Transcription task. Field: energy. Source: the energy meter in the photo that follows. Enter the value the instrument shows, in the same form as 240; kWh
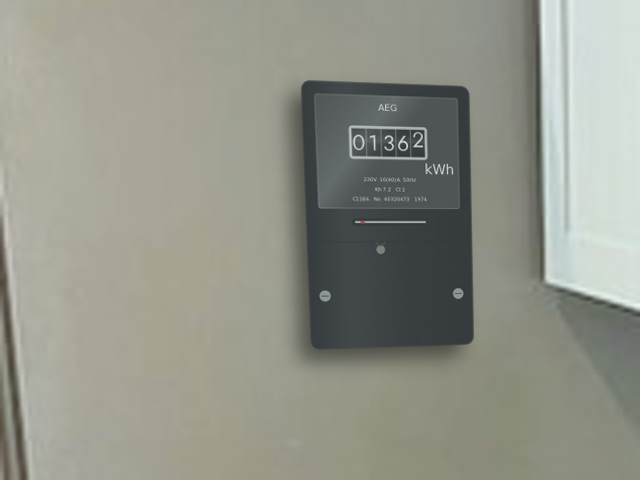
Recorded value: 1362; kWh
